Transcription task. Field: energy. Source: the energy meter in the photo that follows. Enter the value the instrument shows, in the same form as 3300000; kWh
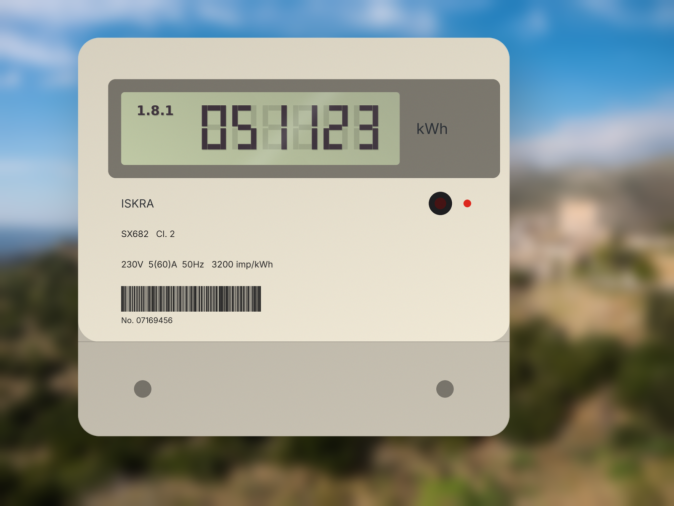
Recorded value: 51123; kWh
